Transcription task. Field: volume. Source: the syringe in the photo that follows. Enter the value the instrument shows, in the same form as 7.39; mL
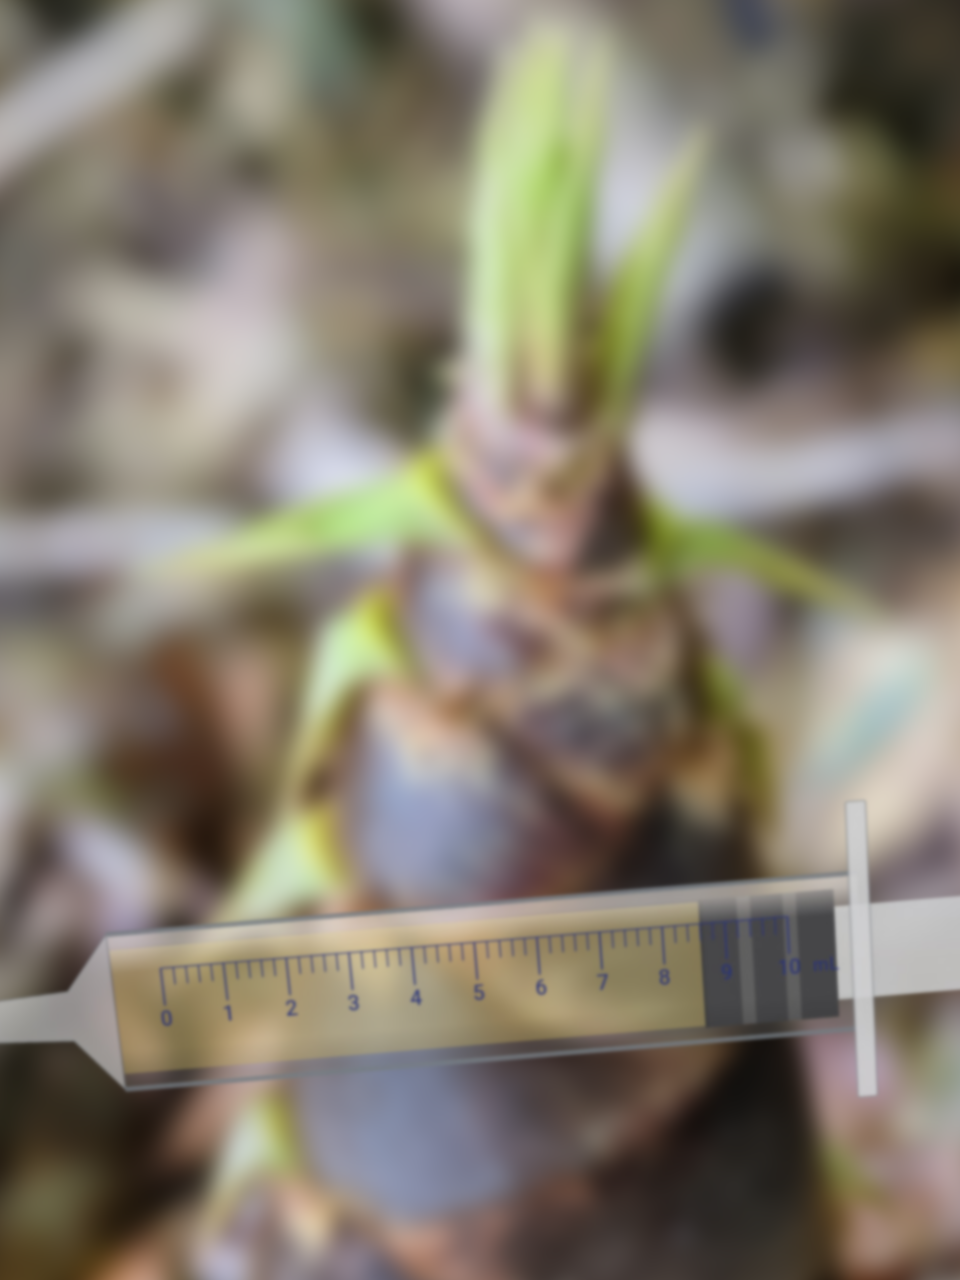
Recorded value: 8.6; mL
